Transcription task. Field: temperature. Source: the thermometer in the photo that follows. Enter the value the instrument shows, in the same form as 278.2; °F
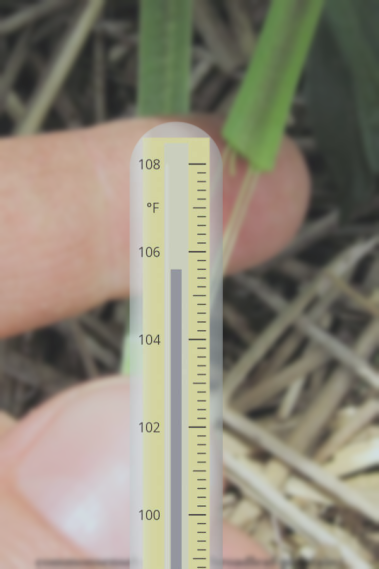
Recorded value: 105.6; °F
